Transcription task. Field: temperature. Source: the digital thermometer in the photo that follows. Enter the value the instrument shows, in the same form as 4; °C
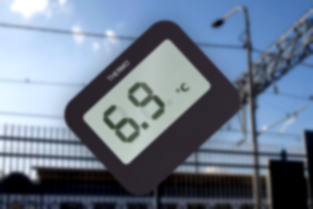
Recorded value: 6.9; °C
